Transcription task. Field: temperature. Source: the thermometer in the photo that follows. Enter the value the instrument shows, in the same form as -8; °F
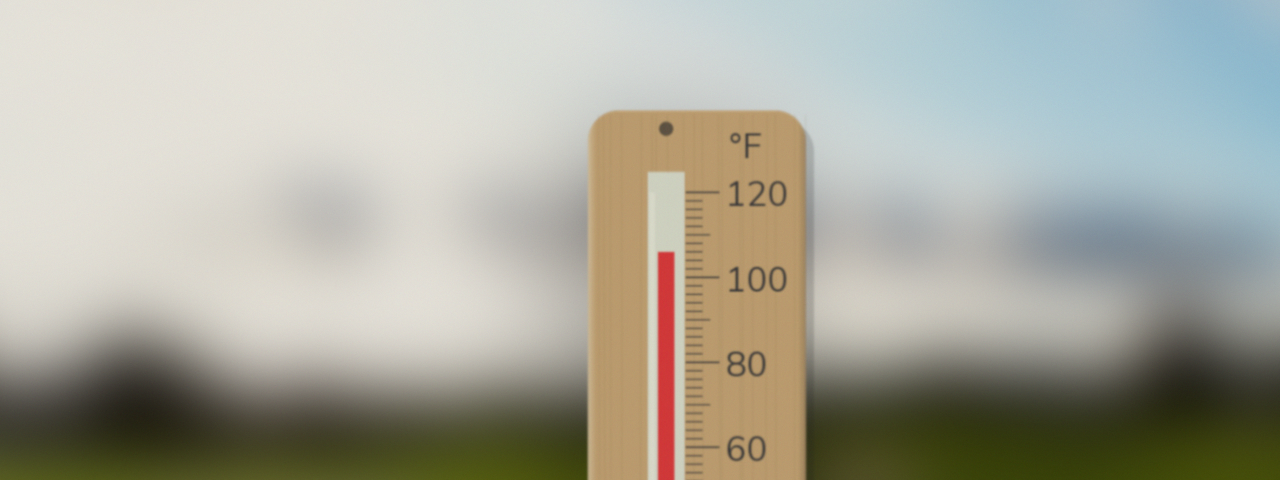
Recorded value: 106; °F
